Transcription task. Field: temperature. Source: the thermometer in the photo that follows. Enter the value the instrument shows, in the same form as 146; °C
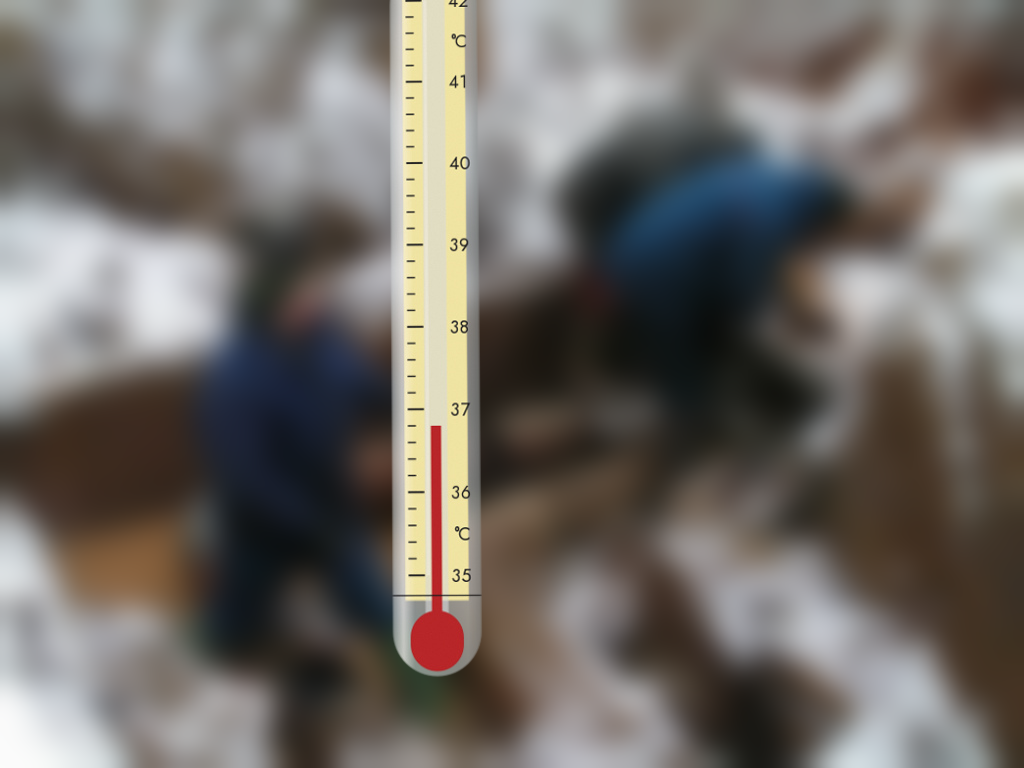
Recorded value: 36.8; °C
